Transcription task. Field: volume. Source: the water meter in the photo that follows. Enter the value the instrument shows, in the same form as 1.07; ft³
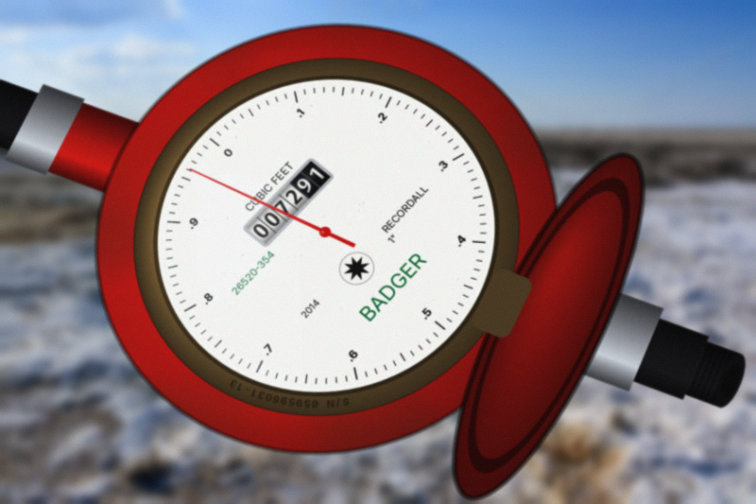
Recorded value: 7290.96; ft³
